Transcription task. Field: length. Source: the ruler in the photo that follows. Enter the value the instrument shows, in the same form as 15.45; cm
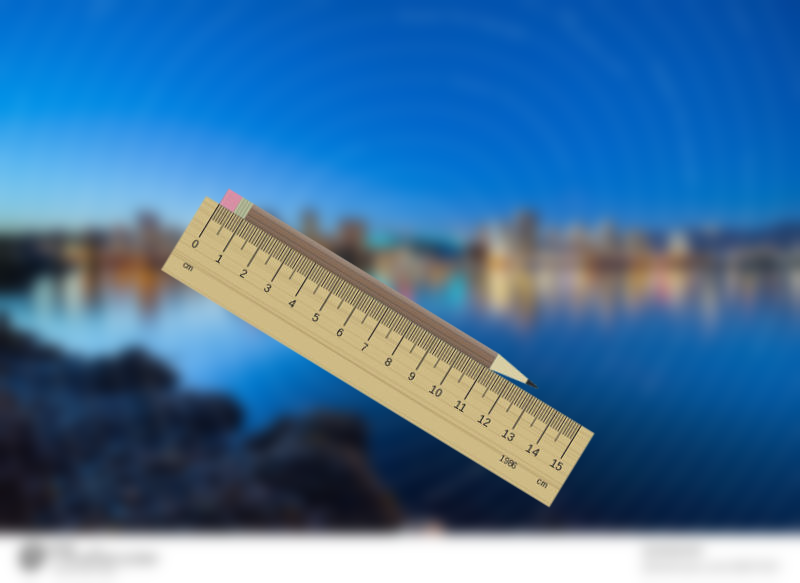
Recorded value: 13; cm
